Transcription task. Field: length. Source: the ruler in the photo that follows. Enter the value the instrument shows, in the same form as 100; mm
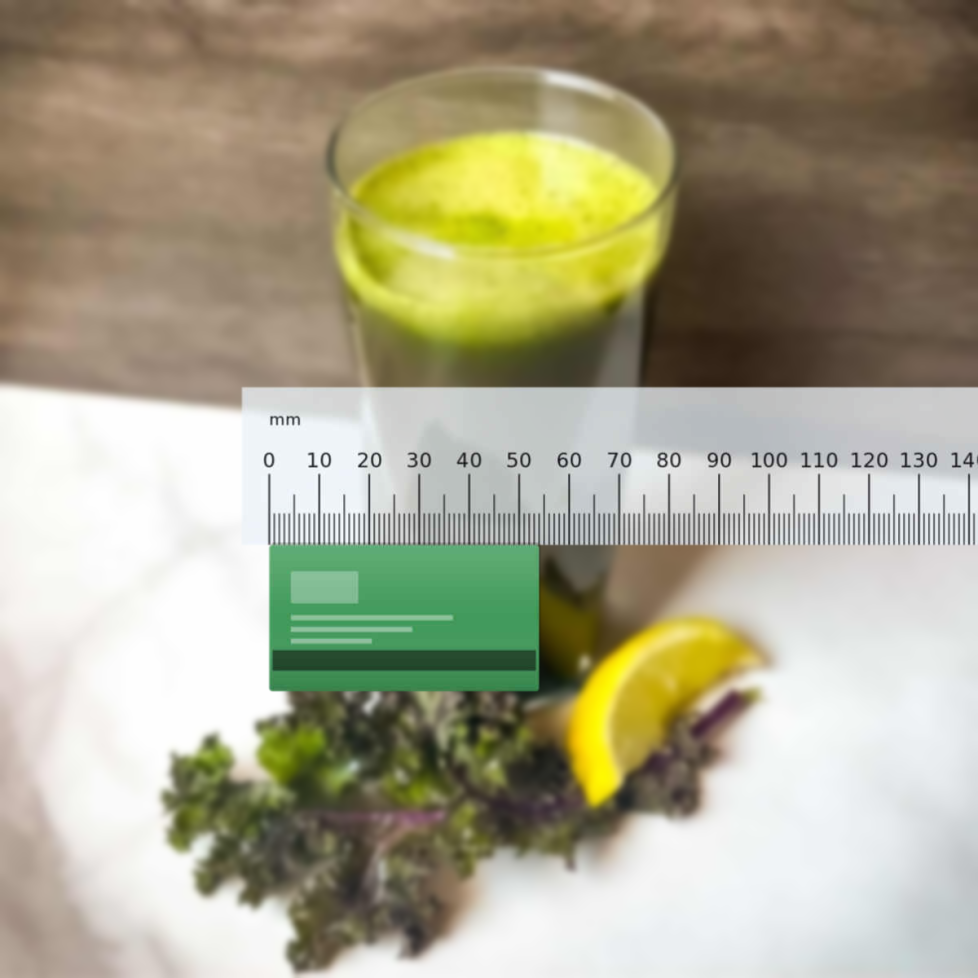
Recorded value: 54; mm
